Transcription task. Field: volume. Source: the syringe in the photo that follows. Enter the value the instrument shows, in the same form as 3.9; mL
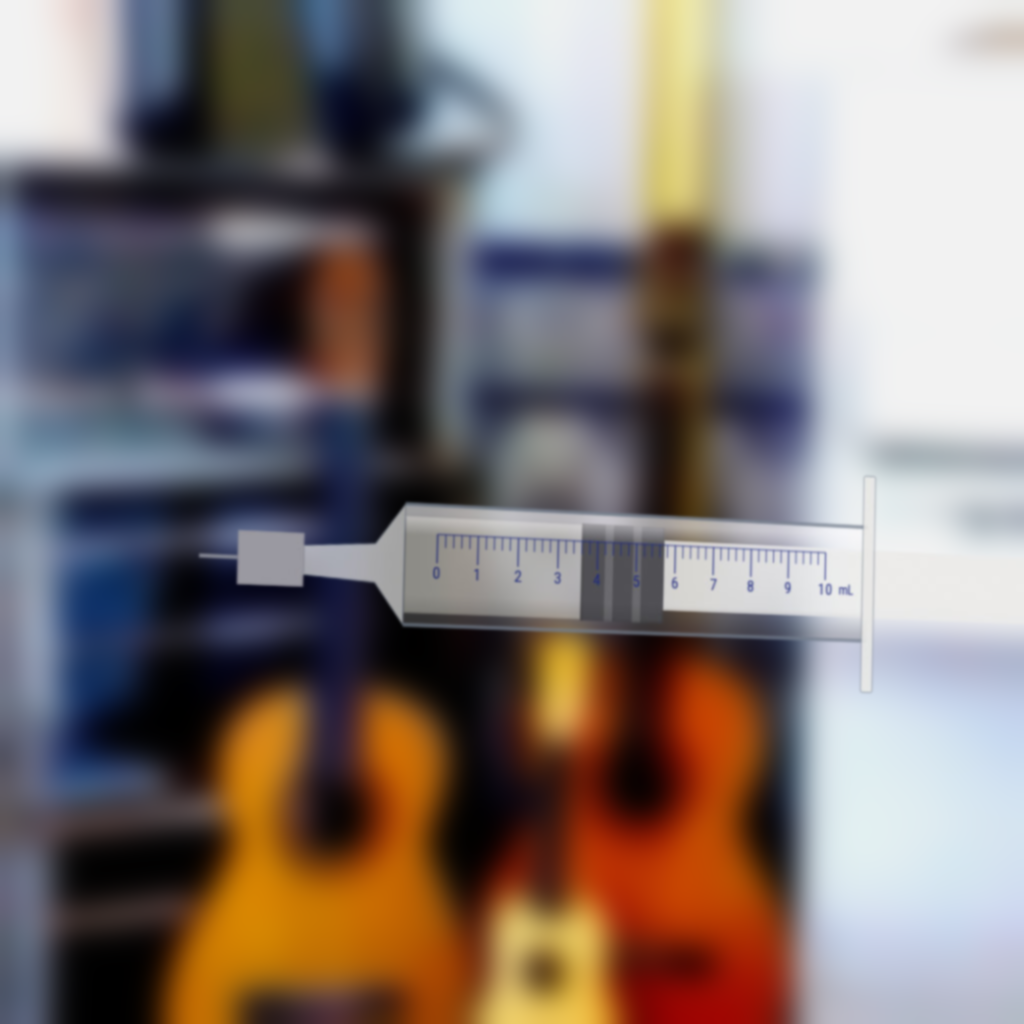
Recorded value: 3.6; mL
